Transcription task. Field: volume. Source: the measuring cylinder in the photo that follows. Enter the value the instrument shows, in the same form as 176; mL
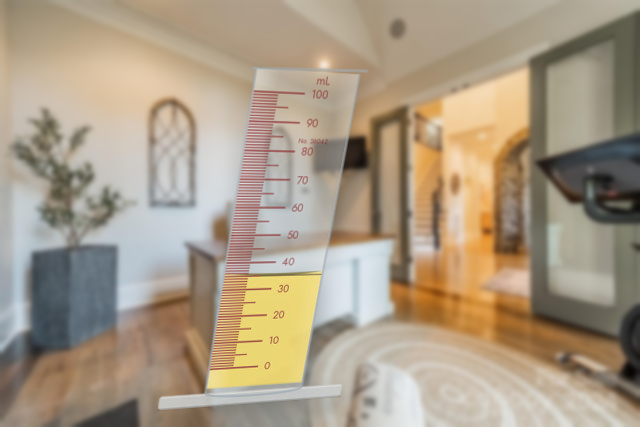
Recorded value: 35; mL
